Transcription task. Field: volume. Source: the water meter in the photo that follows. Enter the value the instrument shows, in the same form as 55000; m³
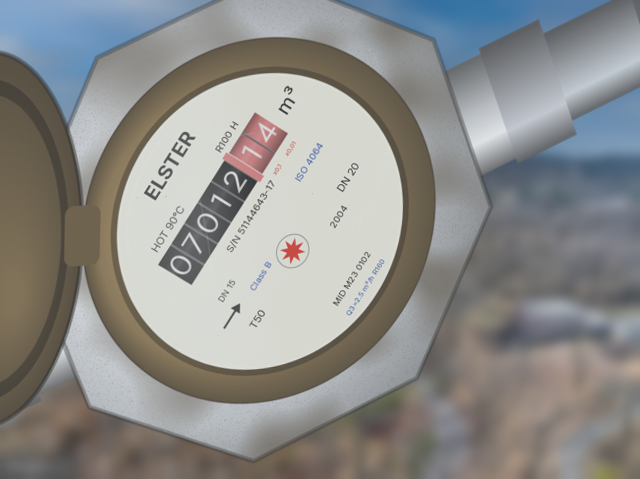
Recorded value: 7012.14; m³
